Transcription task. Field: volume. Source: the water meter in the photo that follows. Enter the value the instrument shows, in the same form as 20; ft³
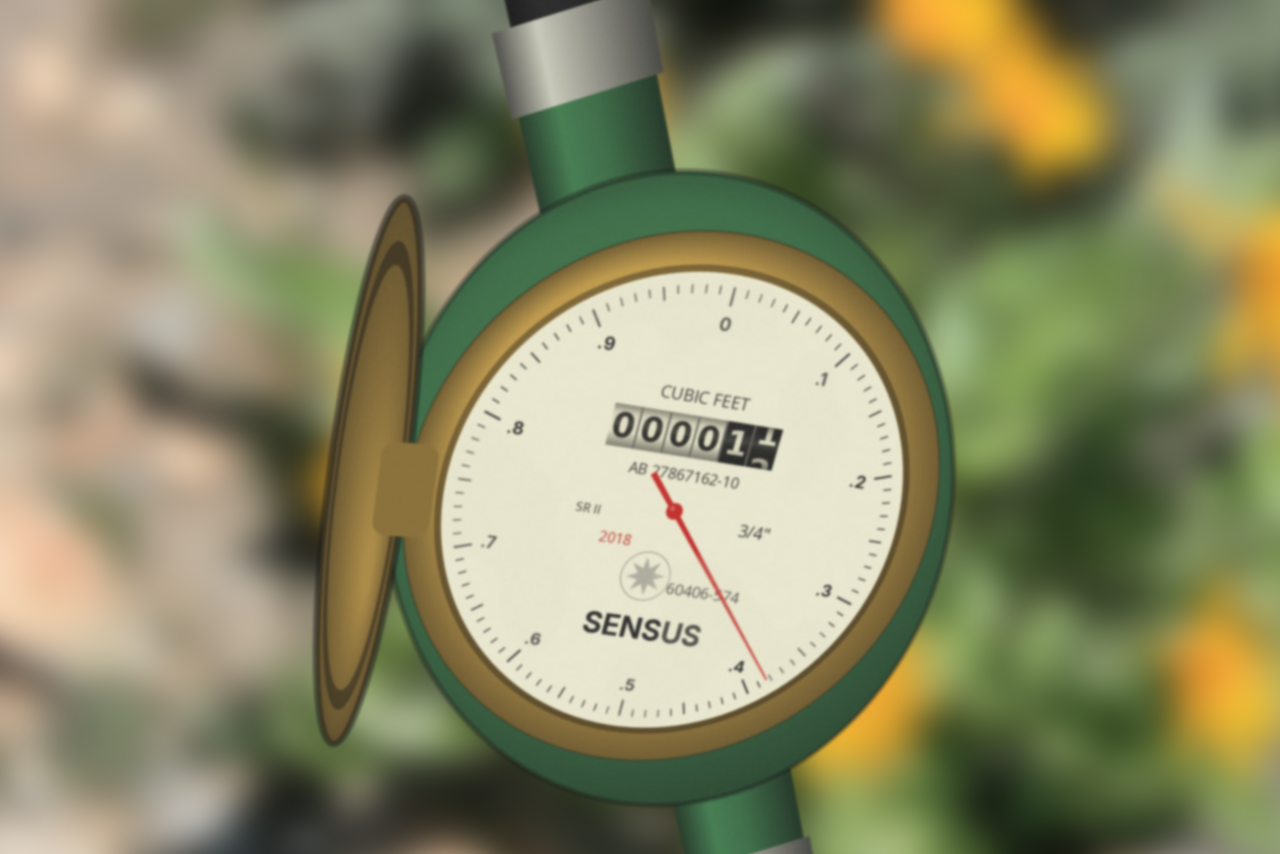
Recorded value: 11.38; ft³
